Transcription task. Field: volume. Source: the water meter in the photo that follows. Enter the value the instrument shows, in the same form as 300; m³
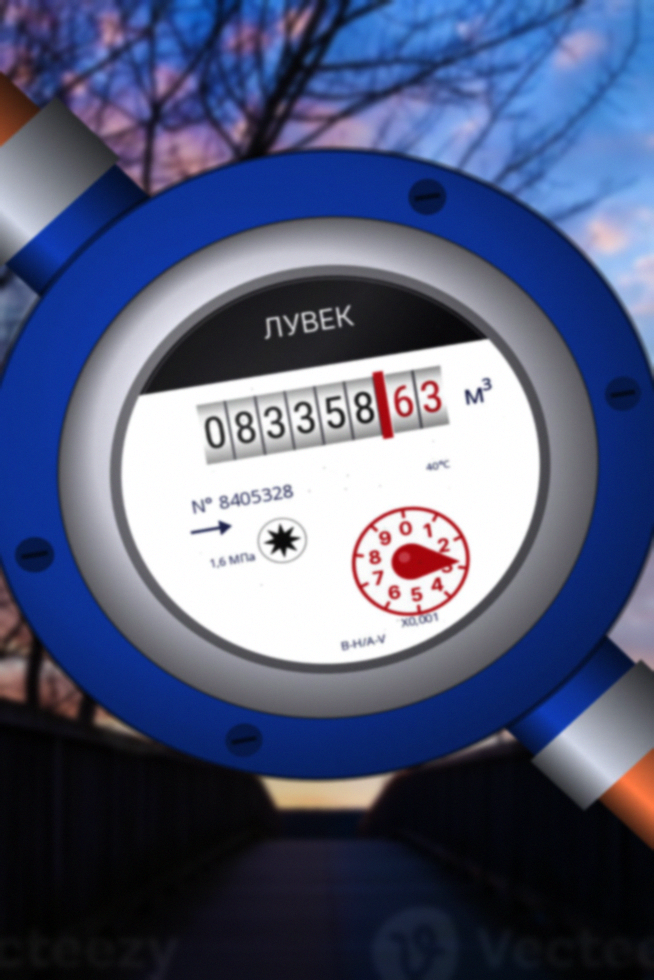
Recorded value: 83358.632; m³
